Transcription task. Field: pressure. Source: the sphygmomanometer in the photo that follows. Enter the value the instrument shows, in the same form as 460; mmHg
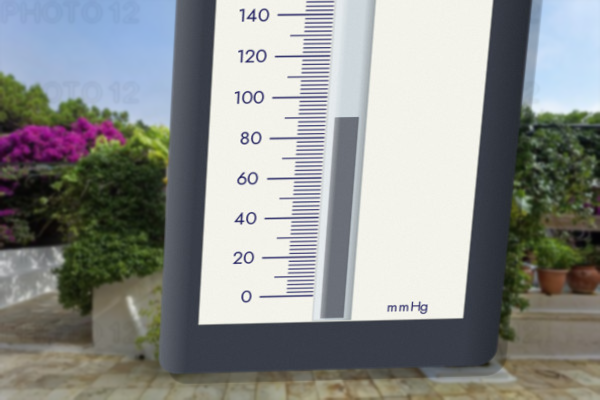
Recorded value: 90; mmHg
